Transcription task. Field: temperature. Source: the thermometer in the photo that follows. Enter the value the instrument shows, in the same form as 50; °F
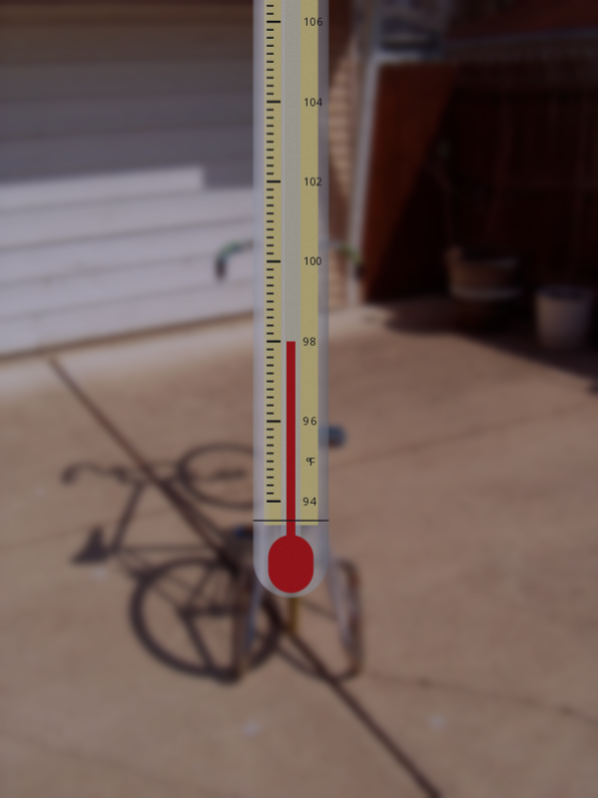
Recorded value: 98; °F
